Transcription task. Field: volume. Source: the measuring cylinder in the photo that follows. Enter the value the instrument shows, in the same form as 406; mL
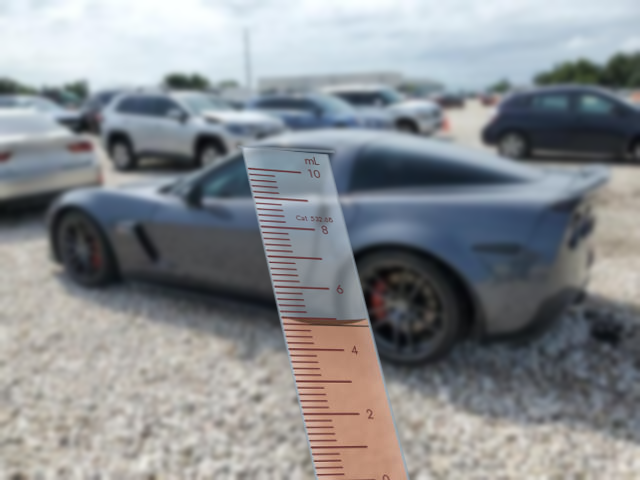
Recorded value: 4.8; mL
